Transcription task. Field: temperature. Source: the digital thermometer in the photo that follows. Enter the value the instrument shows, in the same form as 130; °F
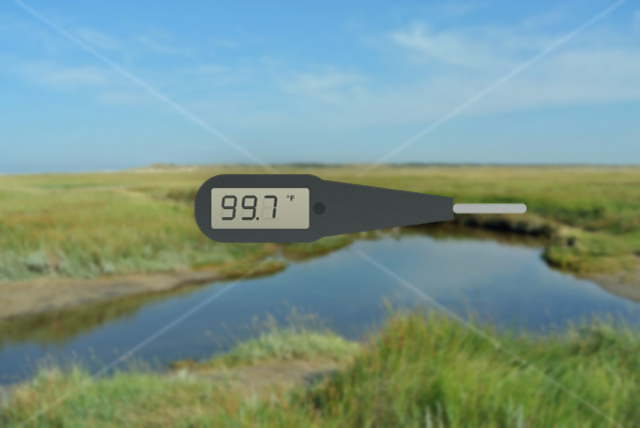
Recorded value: 99.7; °F
